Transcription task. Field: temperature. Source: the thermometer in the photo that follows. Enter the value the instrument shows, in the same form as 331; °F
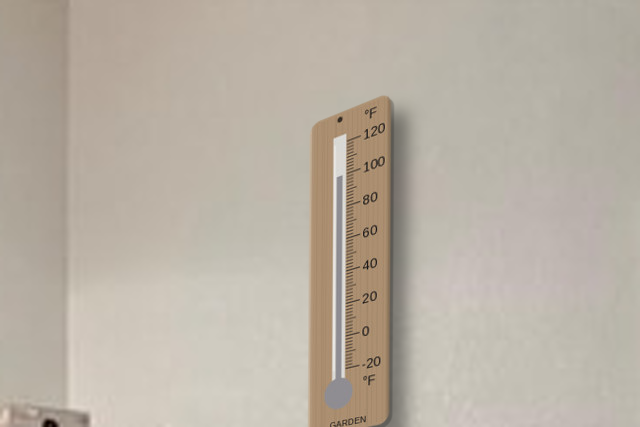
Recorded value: 100; °F
